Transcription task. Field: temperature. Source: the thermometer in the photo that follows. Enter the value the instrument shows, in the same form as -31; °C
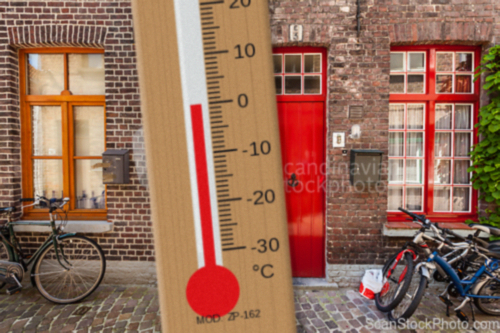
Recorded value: 0; °C
